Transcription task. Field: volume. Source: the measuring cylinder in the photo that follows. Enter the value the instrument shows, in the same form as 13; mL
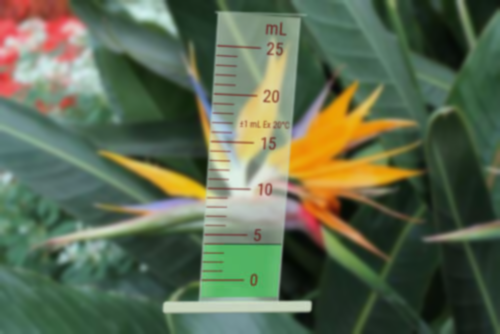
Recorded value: 4; mL
